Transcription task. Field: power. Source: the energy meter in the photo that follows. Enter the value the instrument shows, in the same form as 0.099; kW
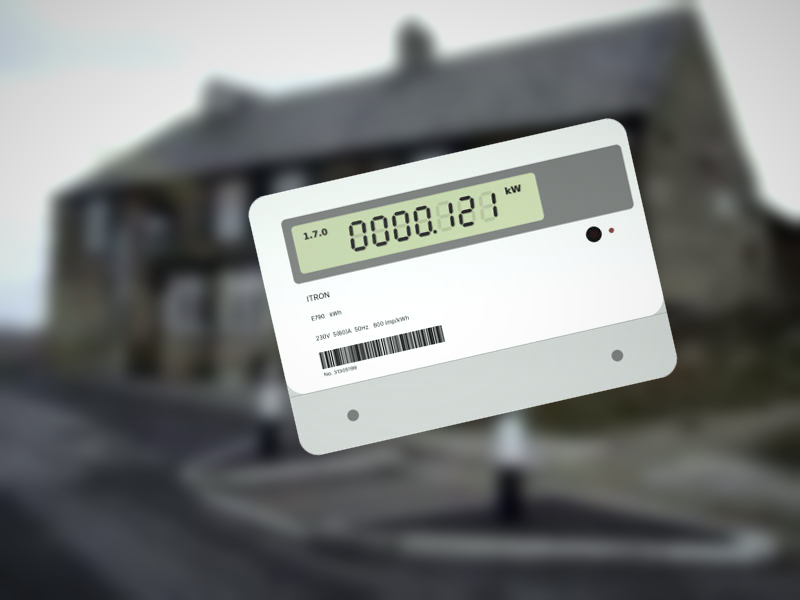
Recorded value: 0.121; kW
